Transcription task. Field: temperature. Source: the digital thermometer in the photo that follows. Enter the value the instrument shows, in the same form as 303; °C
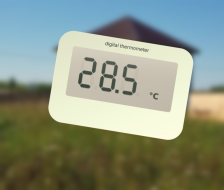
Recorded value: 28.5; °C
